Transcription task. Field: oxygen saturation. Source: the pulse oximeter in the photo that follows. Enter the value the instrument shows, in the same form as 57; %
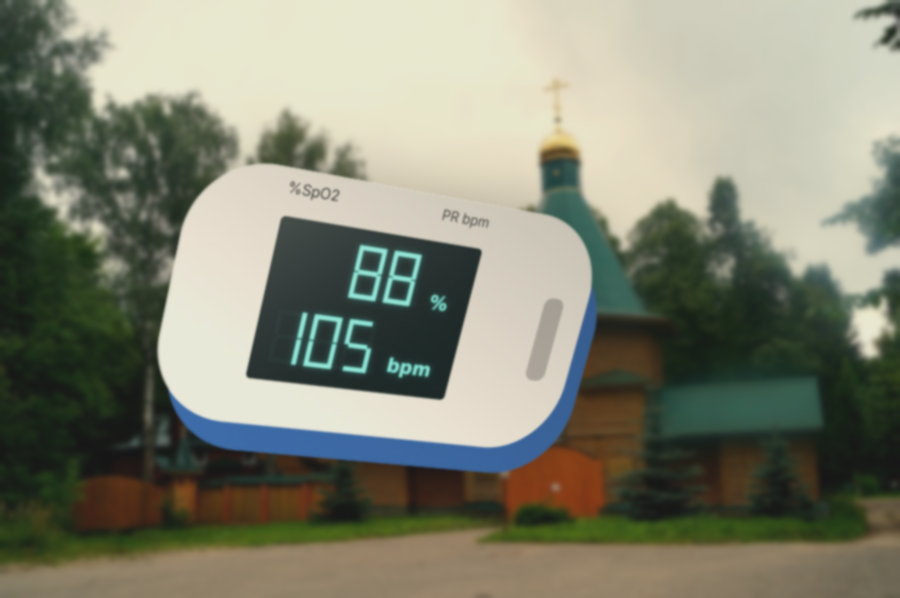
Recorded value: 88; %
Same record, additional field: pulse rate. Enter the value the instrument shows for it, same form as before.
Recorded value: 105; bpm
